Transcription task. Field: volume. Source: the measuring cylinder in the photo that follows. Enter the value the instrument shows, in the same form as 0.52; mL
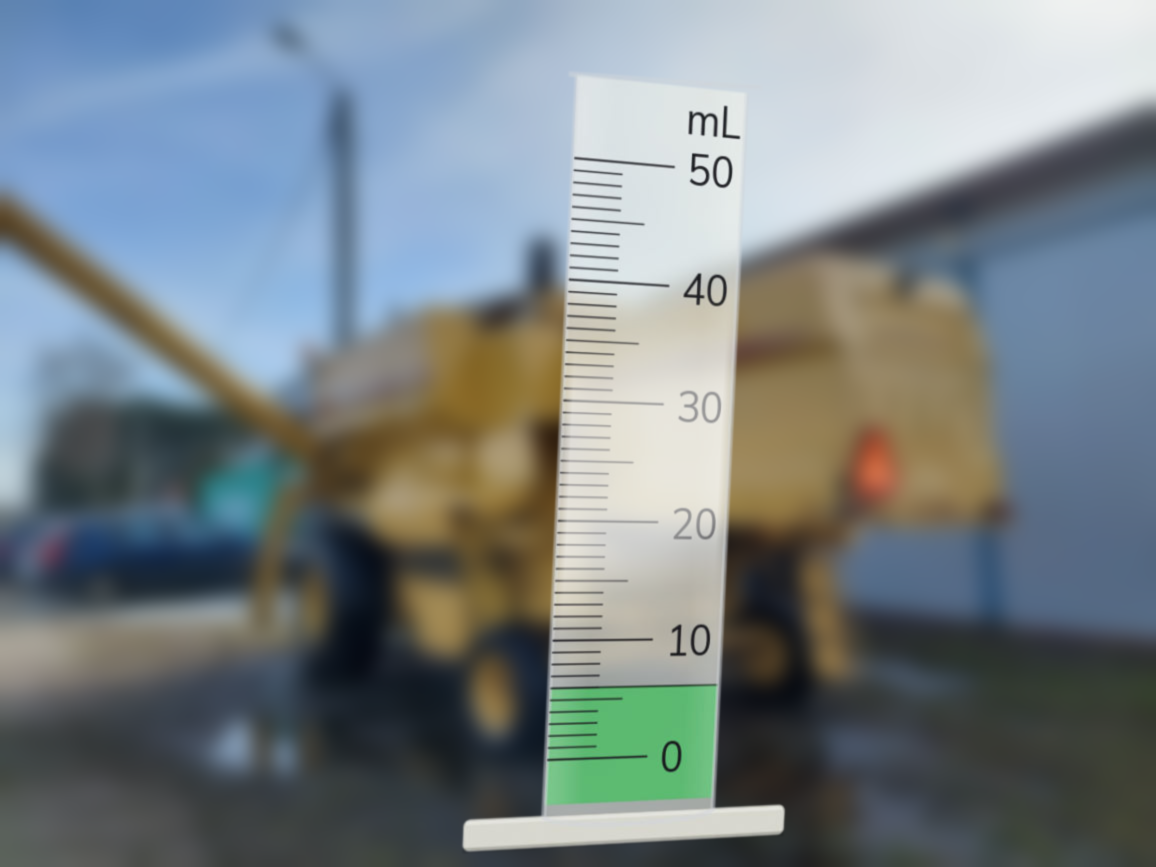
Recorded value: 6; mL
